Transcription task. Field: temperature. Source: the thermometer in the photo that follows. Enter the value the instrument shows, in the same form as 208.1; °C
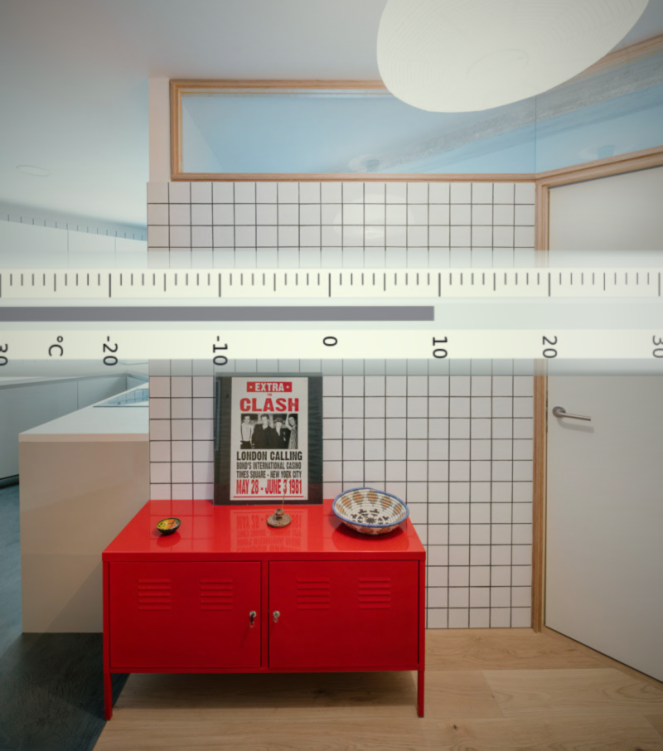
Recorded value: 9.5; °C
